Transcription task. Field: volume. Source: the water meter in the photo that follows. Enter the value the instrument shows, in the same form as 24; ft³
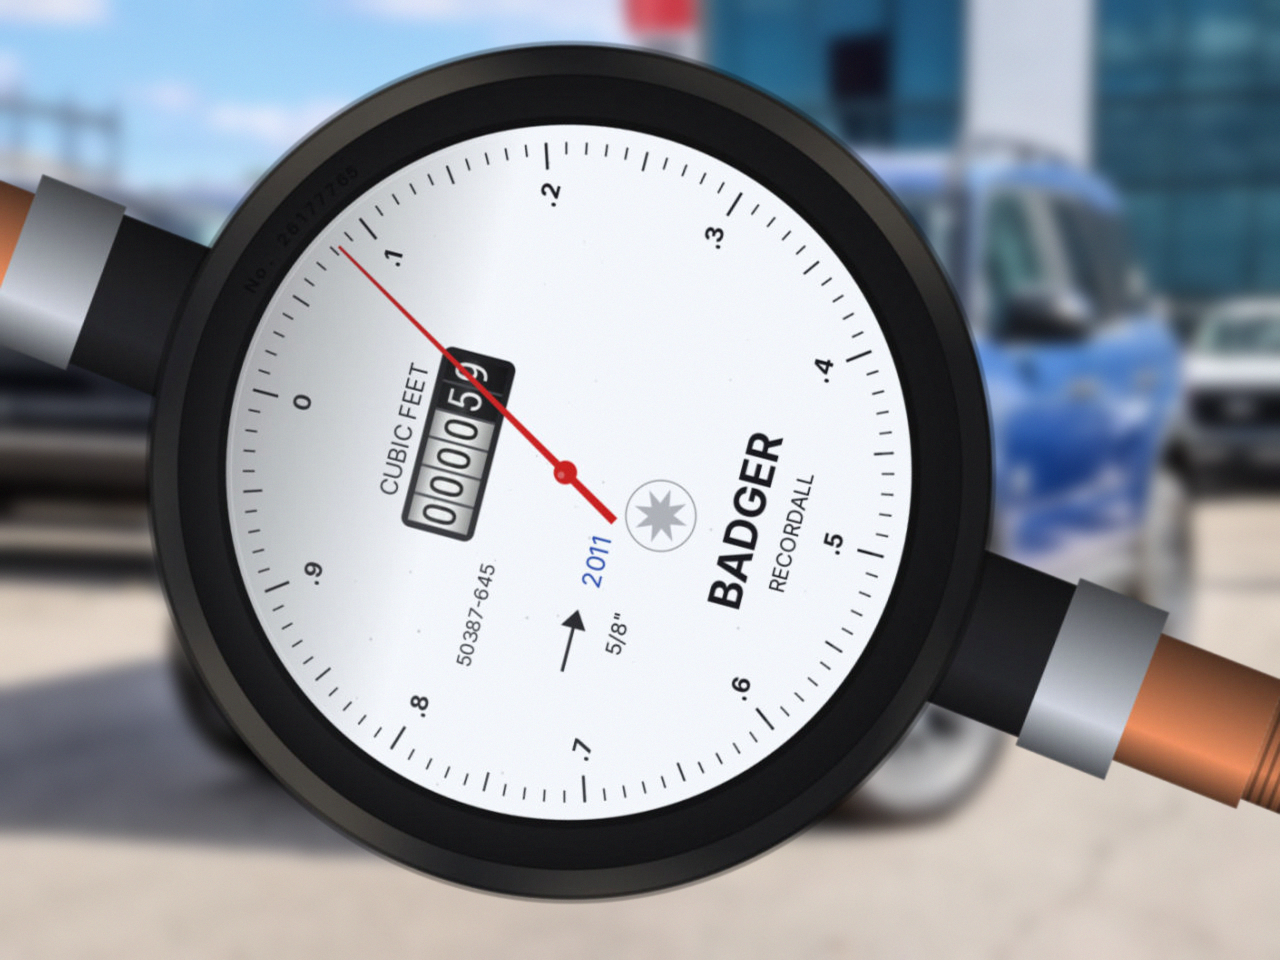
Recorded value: 59.08; ft³
